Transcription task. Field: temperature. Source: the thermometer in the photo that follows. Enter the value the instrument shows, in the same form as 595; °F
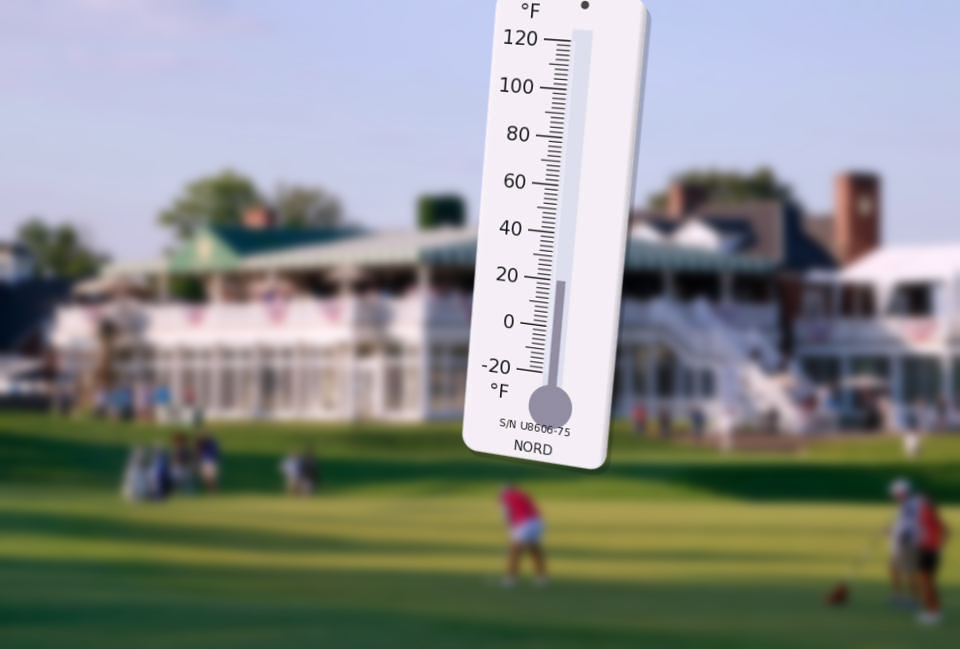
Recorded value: 20; °F
